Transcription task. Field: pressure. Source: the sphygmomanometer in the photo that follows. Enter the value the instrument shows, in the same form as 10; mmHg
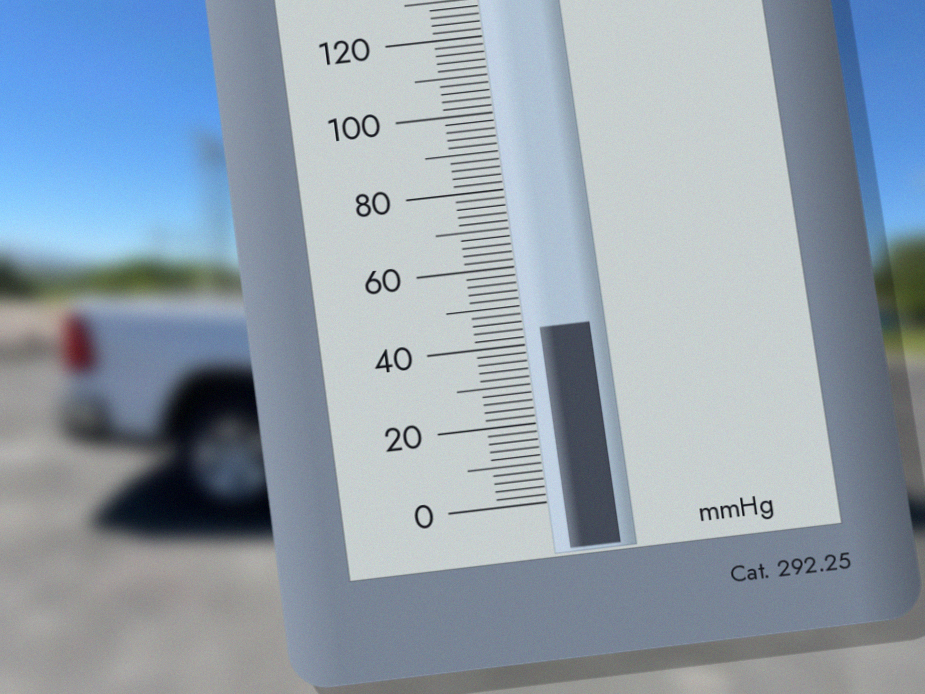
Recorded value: 44; mmHg
